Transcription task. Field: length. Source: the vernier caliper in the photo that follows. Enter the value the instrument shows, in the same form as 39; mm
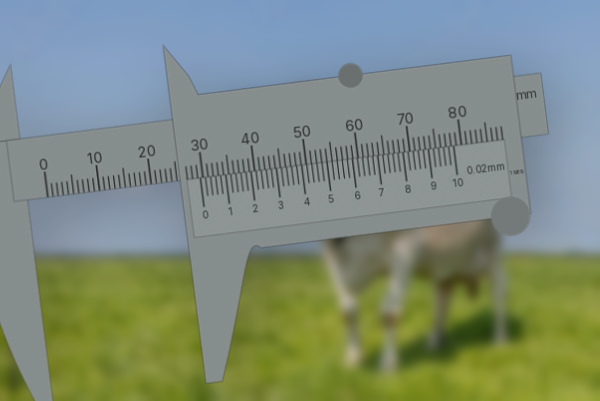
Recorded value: 29.5; mm
